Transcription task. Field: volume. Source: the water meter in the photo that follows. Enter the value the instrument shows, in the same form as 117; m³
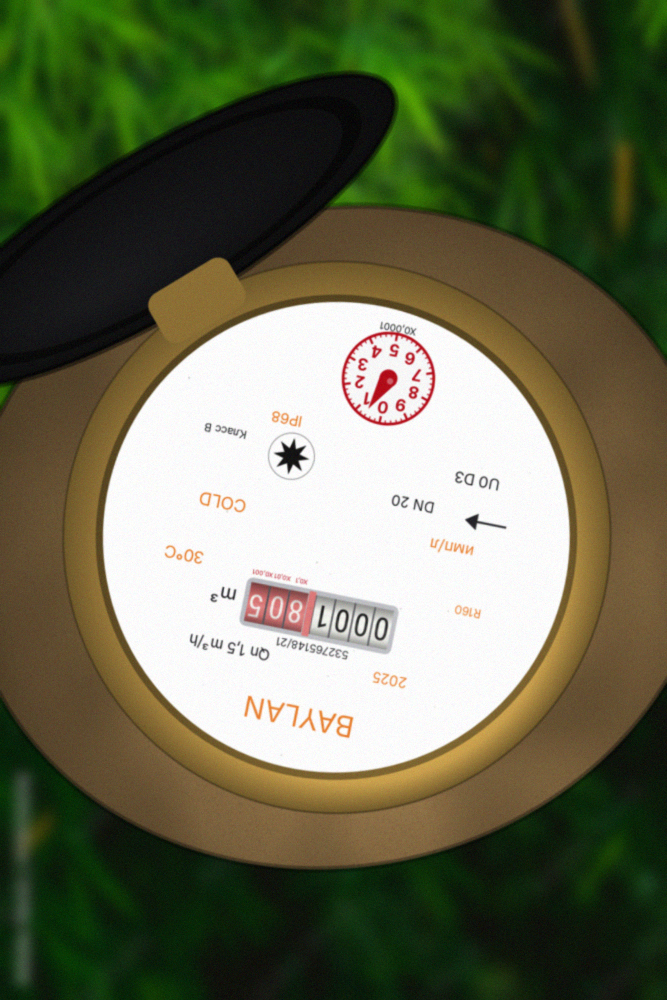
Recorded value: 1.8050; m³
